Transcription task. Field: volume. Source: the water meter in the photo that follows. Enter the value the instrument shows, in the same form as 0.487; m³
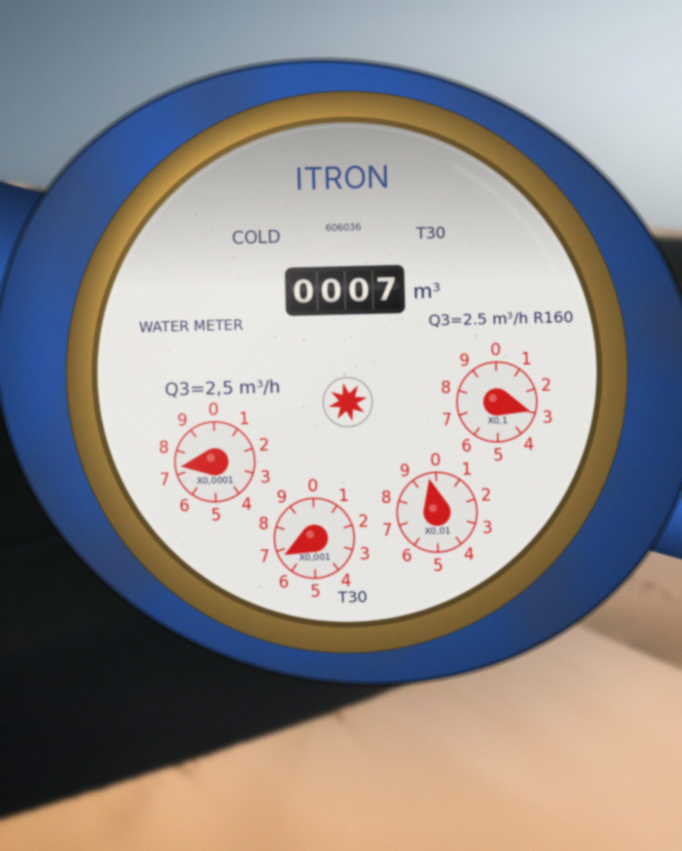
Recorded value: 7.2967; m³
